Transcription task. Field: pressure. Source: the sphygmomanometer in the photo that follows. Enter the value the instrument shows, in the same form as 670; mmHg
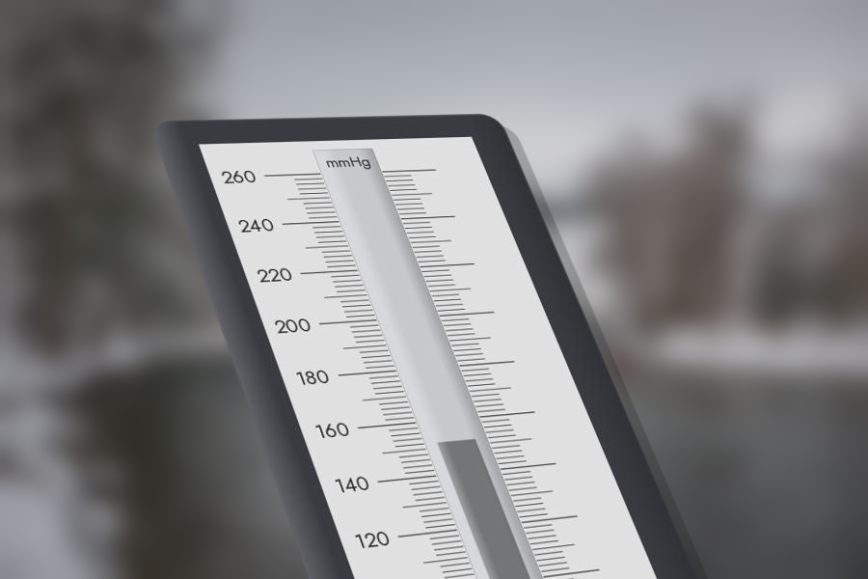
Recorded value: 152; mmHg
